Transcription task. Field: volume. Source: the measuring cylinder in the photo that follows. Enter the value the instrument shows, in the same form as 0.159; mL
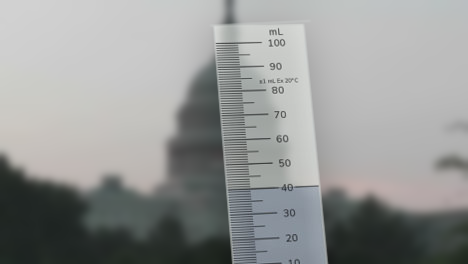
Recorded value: 40; mL
